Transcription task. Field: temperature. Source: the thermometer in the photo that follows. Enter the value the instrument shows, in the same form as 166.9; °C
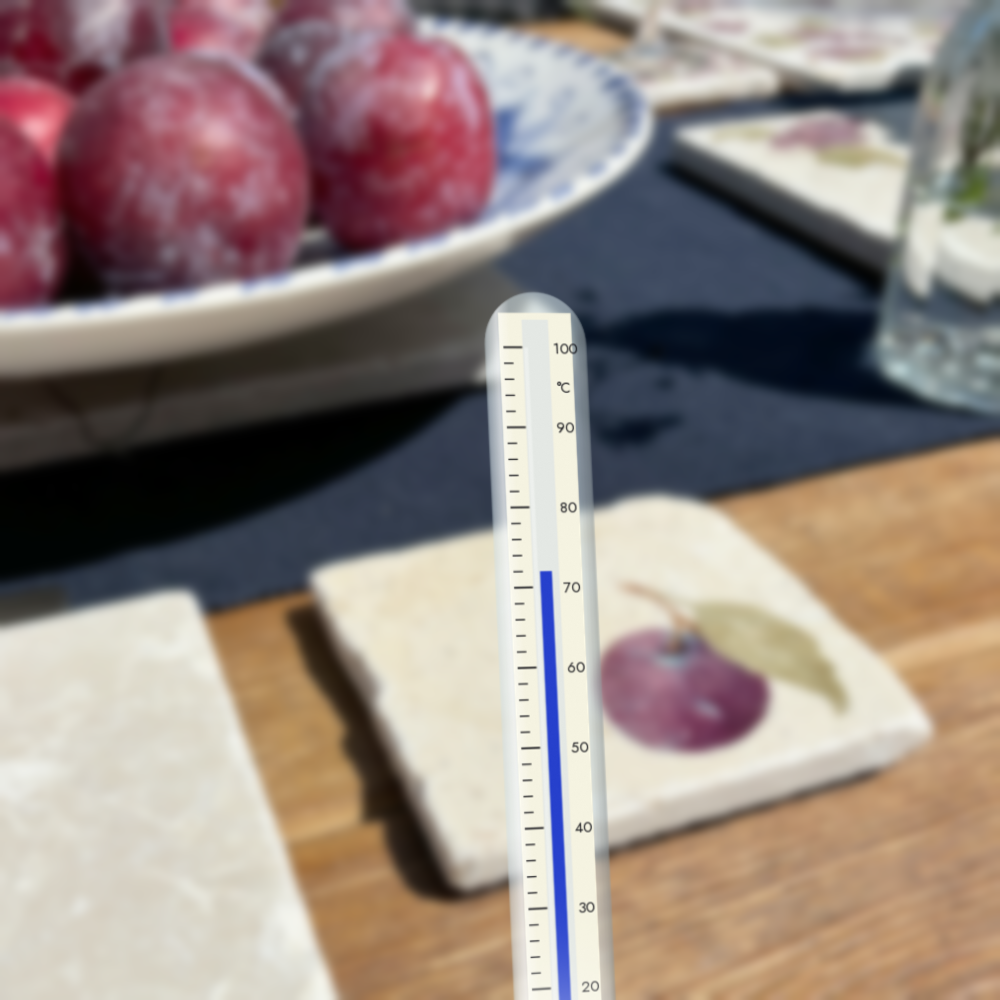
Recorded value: 72; °C
